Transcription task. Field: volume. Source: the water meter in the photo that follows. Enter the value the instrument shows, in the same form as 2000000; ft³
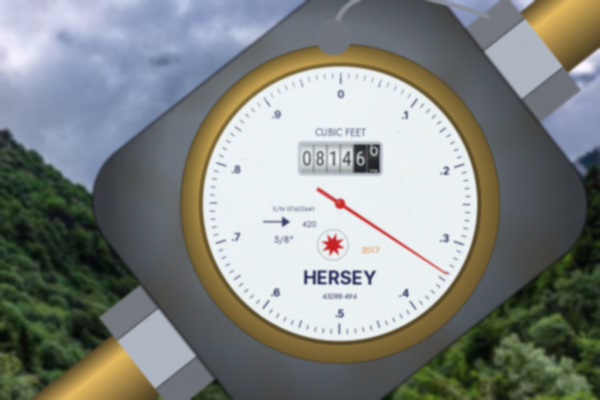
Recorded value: 81466.34; ft³
